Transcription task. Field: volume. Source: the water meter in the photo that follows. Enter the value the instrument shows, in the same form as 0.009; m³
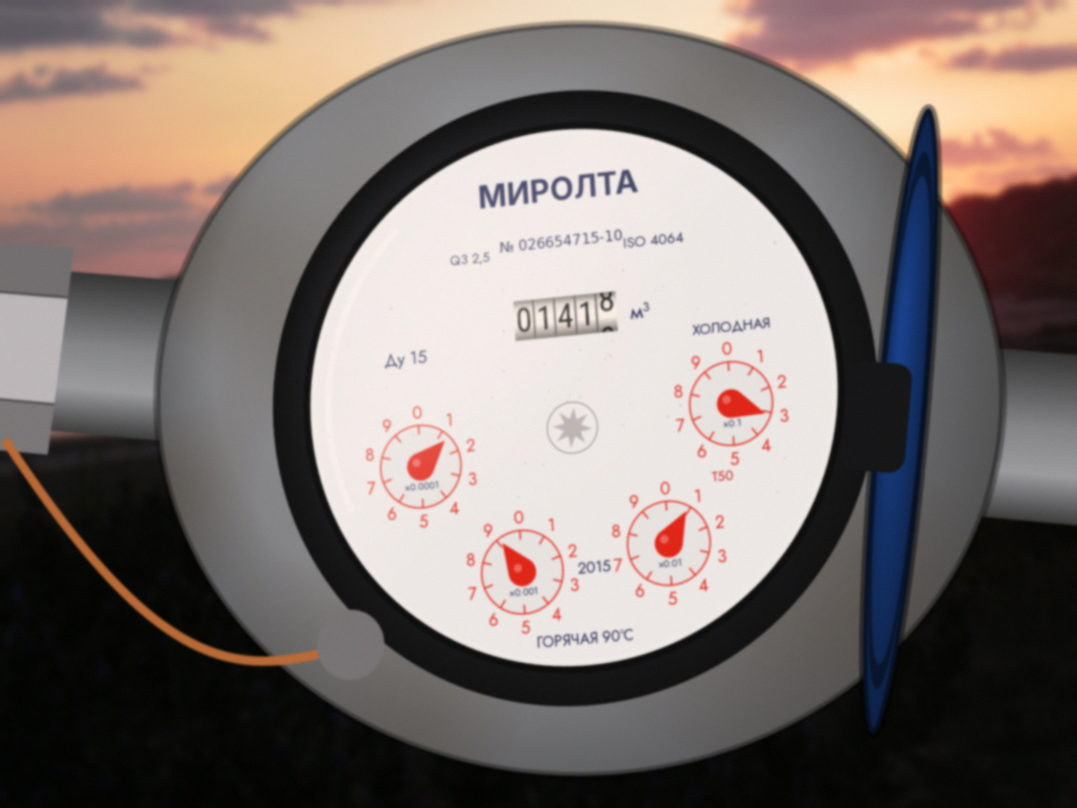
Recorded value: 1418.3091; m³
